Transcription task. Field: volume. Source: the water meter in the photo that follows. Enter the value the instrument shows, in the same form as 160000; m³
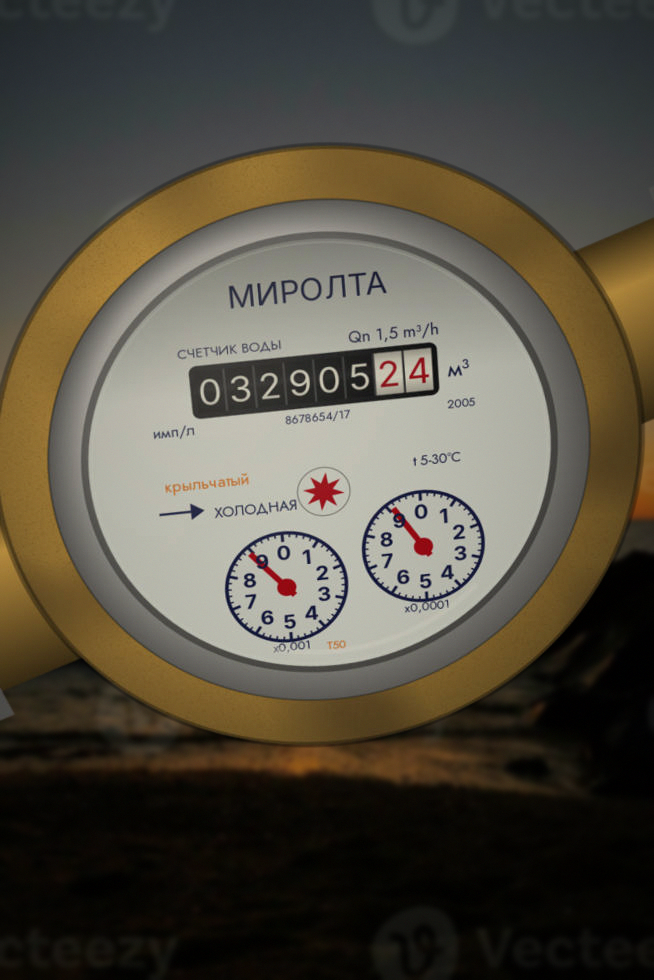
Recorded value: 32905.2489; m³
